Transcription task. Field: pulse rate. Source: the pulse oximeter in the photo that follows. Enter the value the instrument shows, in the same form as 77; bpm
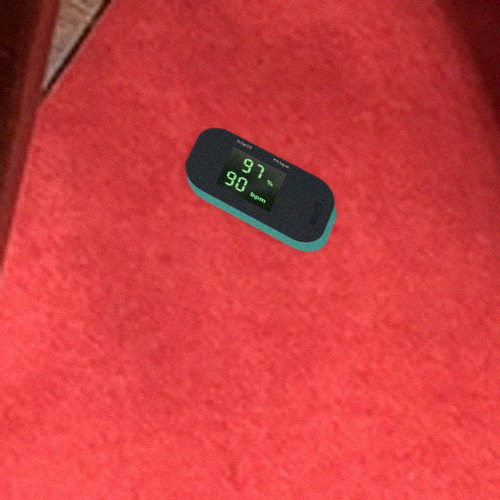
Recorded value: 90; bpm
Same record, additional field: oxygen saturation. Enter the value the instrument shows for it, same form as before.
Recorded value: 97; %
